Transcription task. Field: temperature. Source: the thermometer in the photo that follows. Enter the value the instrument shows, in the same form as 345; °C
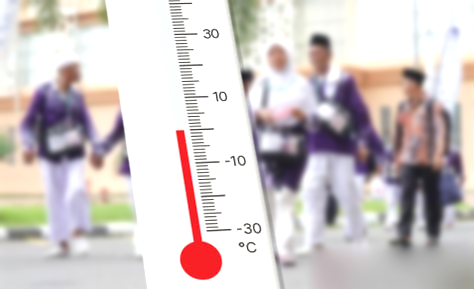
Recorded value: 0; °C
